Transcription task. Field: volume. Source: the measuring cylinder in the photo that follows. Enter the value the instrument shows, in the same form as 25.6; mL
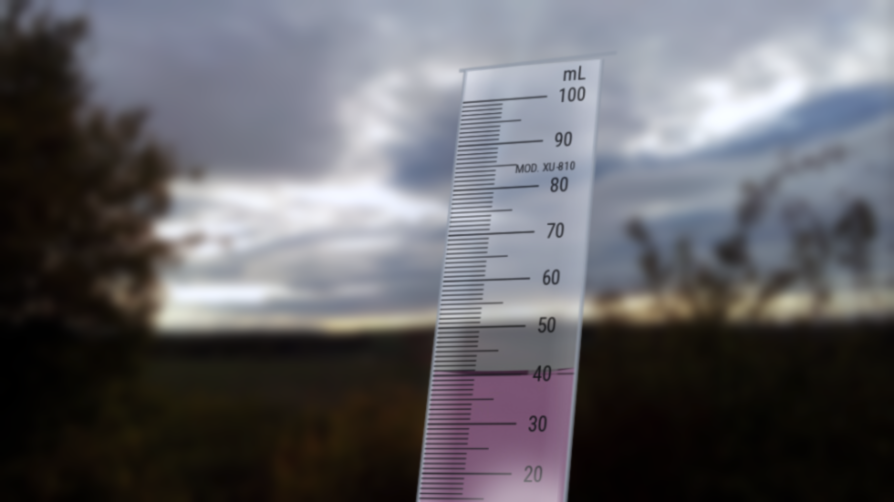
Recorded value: 40; mL
